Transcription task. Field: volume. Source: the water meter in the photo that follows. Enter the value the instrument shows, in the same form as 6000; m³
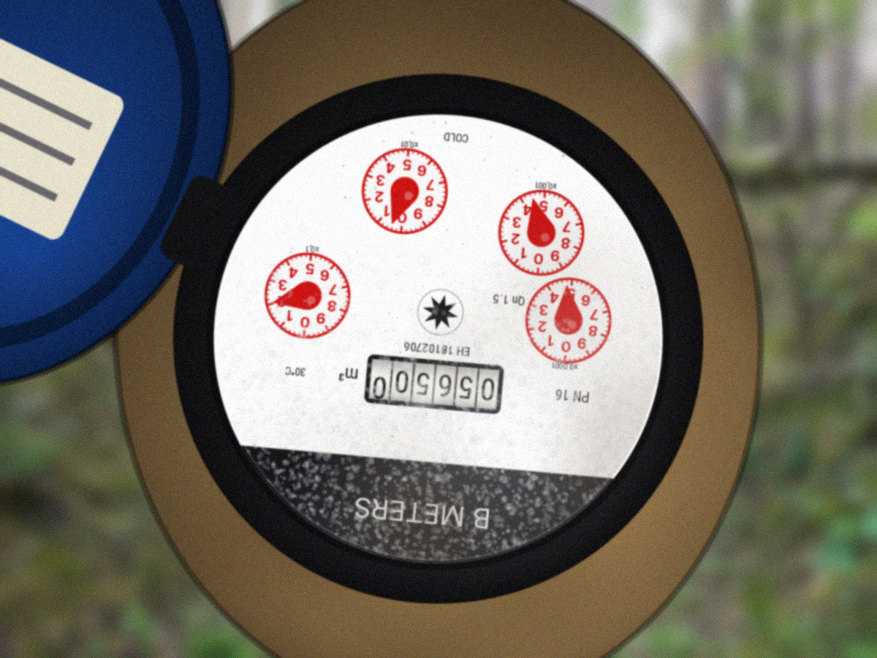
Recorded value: 56500.2044; m³
